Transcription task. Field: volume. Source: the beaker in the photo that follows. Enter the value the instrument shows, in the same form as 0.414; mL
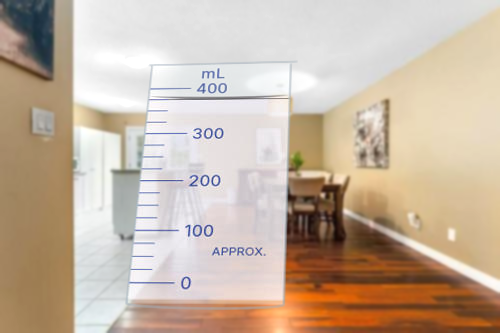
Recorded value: 375; mL
